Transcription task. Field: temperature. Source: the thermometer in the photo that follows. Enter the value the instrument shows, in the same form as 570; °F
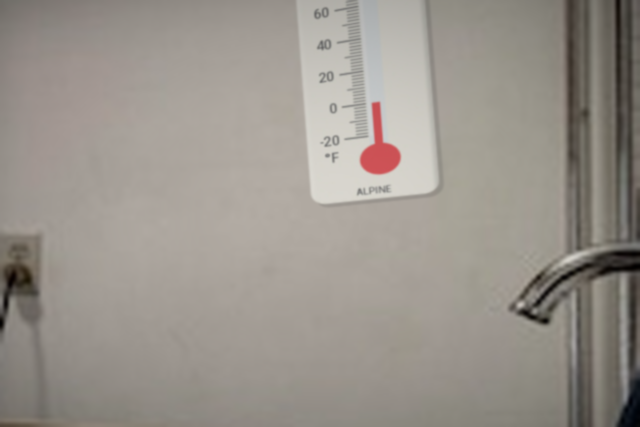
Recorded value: 0; °F
